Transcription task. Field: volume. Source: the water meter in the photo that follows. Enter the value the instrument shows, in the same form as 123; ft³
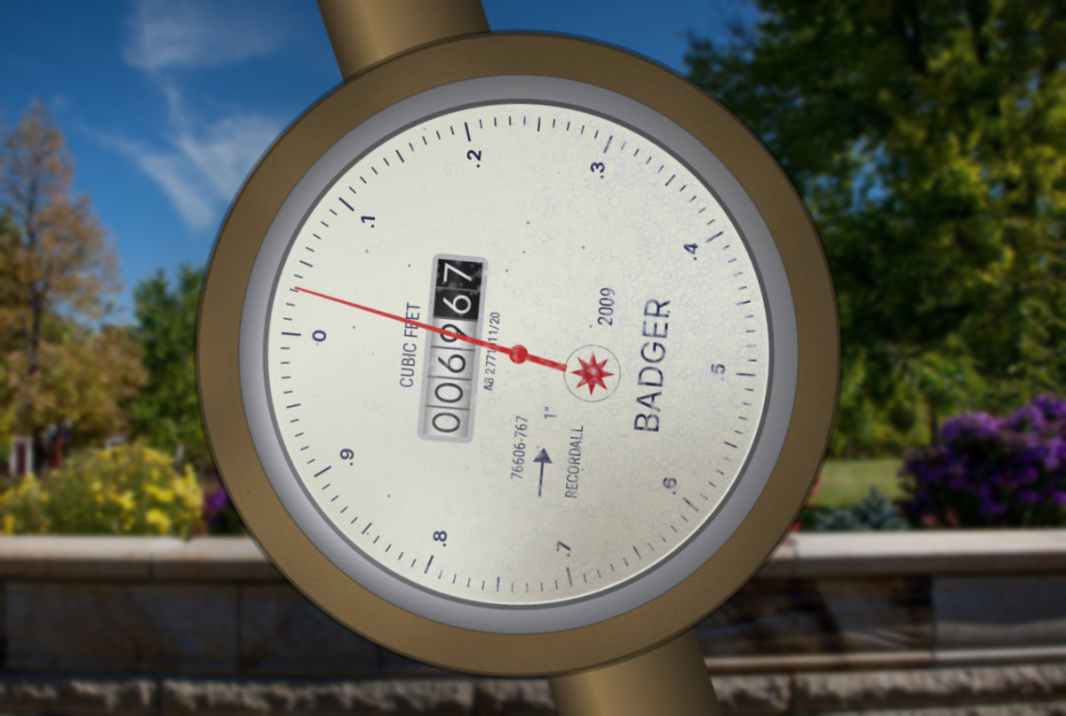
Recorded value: 6967.03; ft³
